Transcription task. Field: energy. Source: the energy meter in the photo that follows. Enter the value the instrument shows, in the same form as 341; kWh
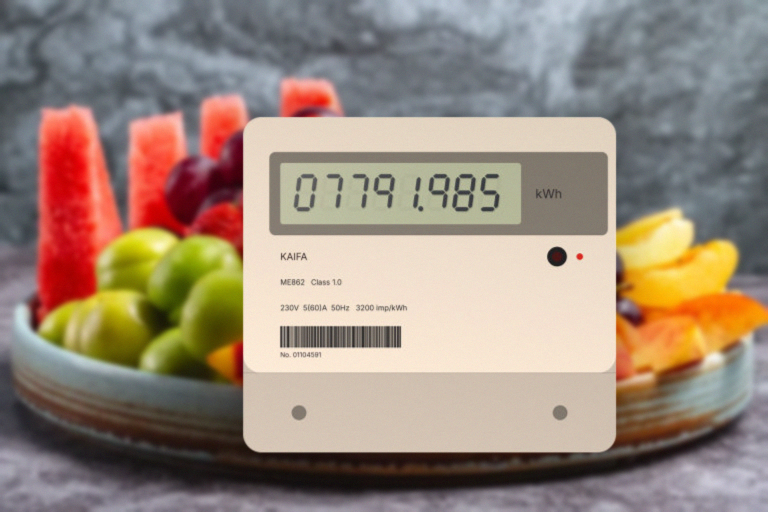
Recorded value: 7791.985; kWh
